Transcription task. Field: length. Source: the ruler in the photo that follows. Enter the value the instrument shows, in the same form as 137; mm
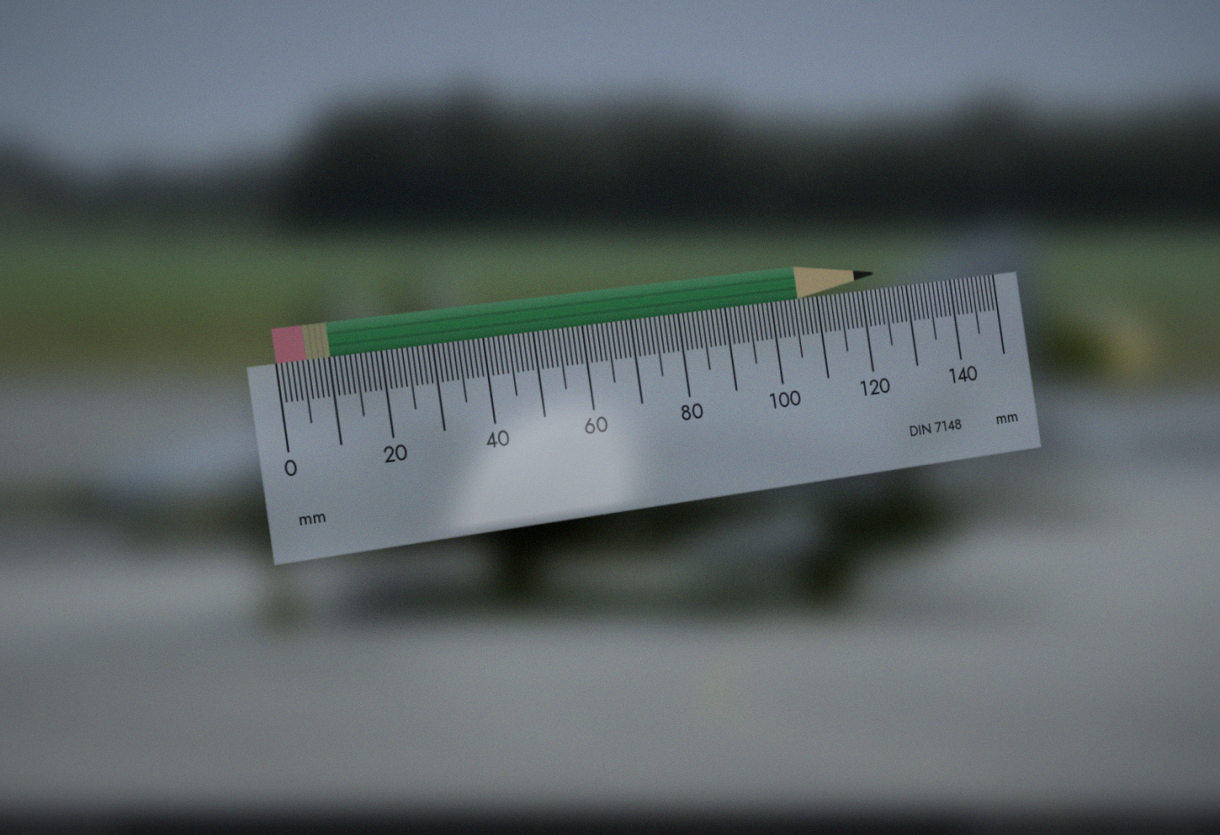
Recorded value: 123; mm
